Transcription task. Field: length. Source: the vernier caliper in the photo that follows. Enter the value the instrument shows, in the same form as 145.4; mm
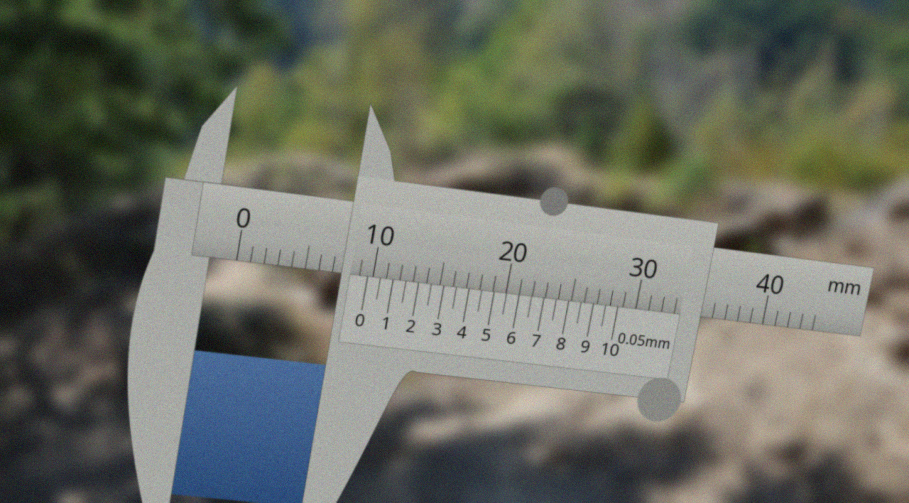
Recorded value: 9.6; mm
